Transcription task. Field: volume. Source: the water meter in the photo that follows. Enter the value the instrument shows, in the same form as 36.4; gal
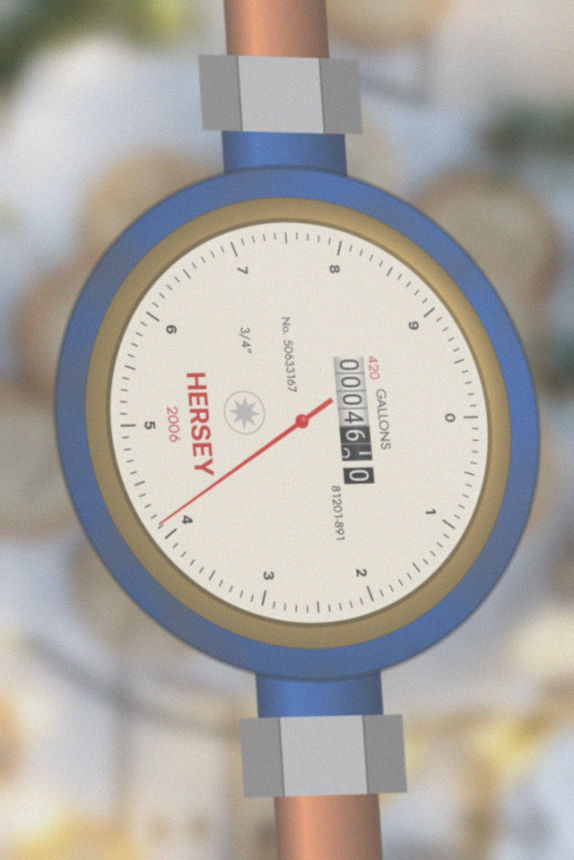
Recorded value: 4614.1; gal
